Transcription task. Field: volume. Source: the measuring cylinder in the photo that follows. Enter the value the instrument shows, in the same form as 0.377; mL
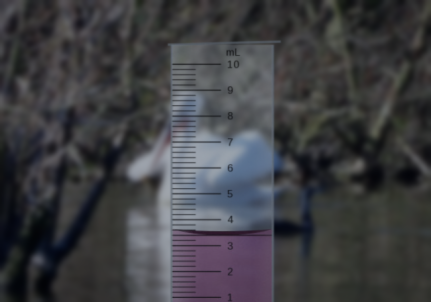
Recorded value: 3.4; mL
